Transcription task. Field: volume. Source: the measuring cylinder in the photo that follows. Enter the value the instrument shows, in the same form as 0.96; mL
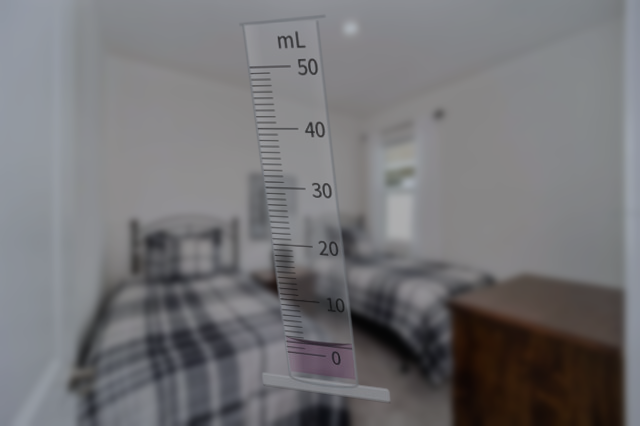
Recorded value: 2; mL
